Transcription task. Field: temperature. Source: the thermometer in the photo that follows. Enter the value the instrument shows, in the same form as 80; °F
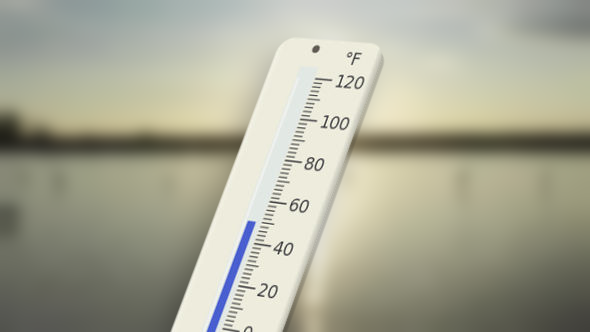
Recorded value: 50; °F
